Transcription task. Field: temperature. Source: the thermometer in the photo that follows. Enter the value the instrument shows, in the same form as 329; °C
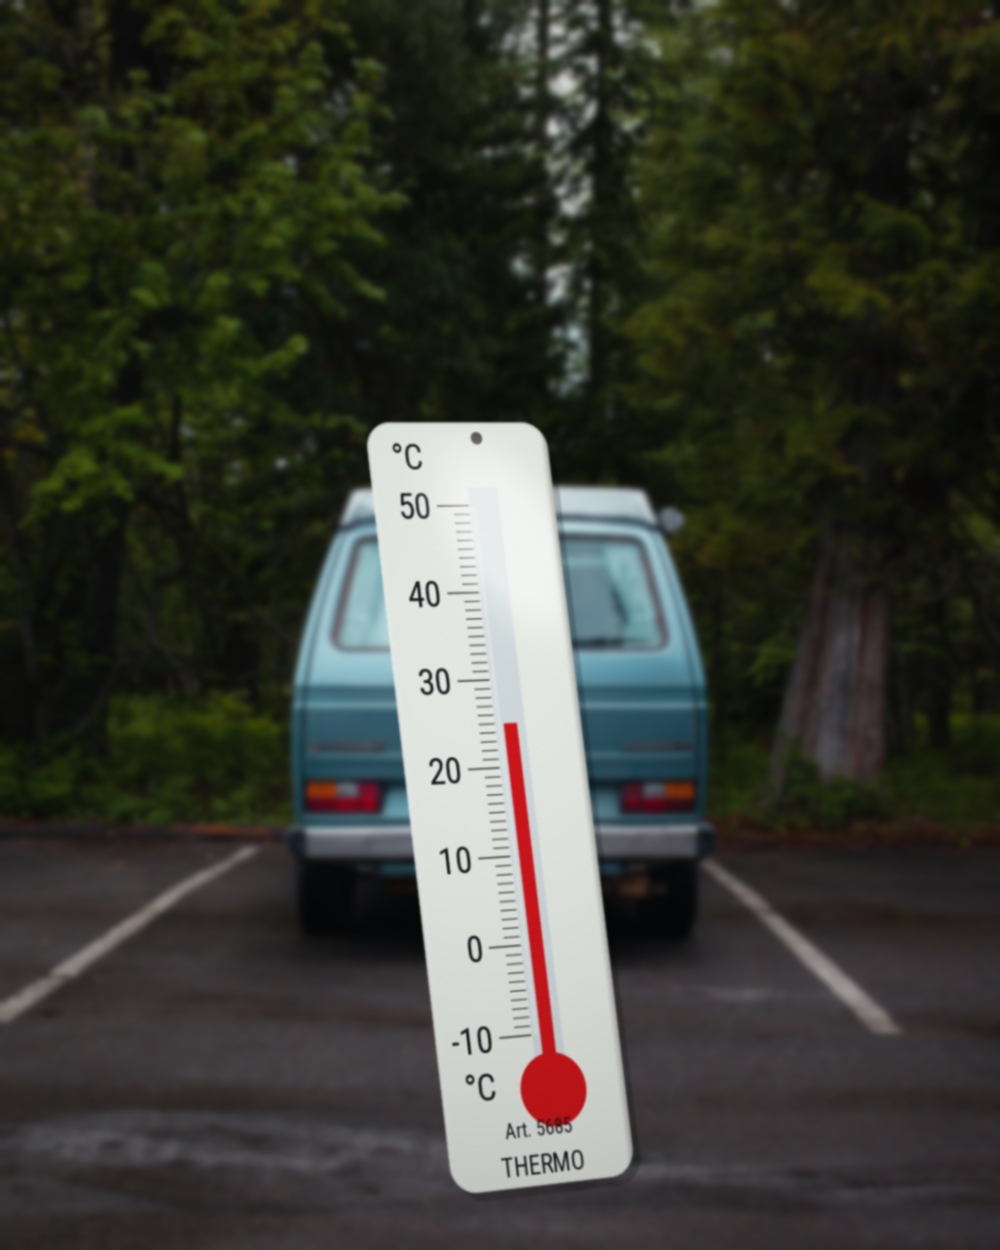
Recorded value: 25; °C
